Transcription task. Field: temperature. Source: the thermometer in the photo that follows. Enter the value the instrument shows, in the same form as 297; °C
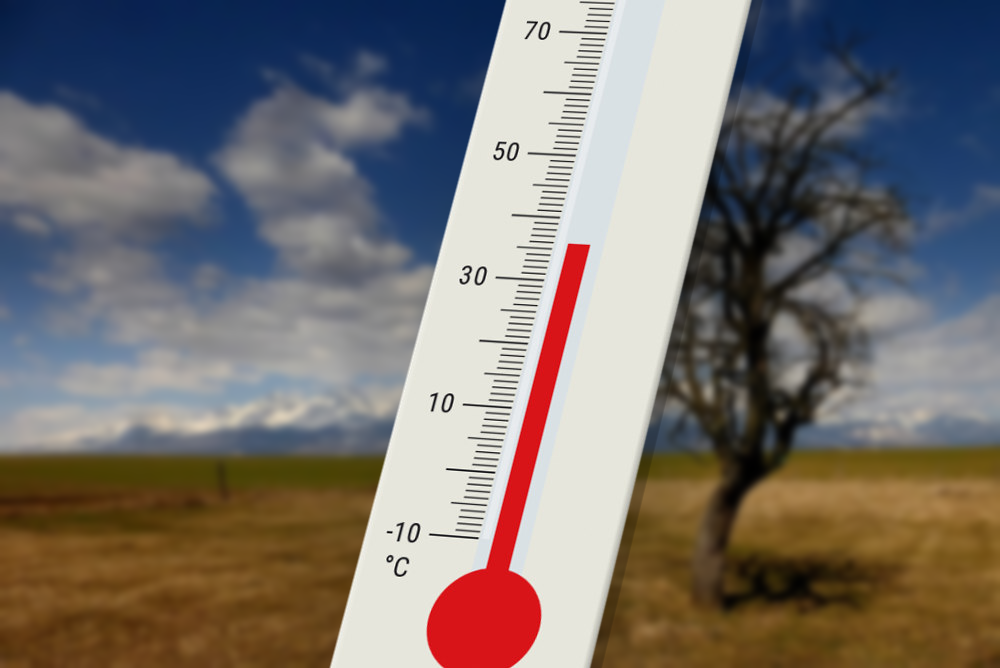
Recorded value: 36; °C
